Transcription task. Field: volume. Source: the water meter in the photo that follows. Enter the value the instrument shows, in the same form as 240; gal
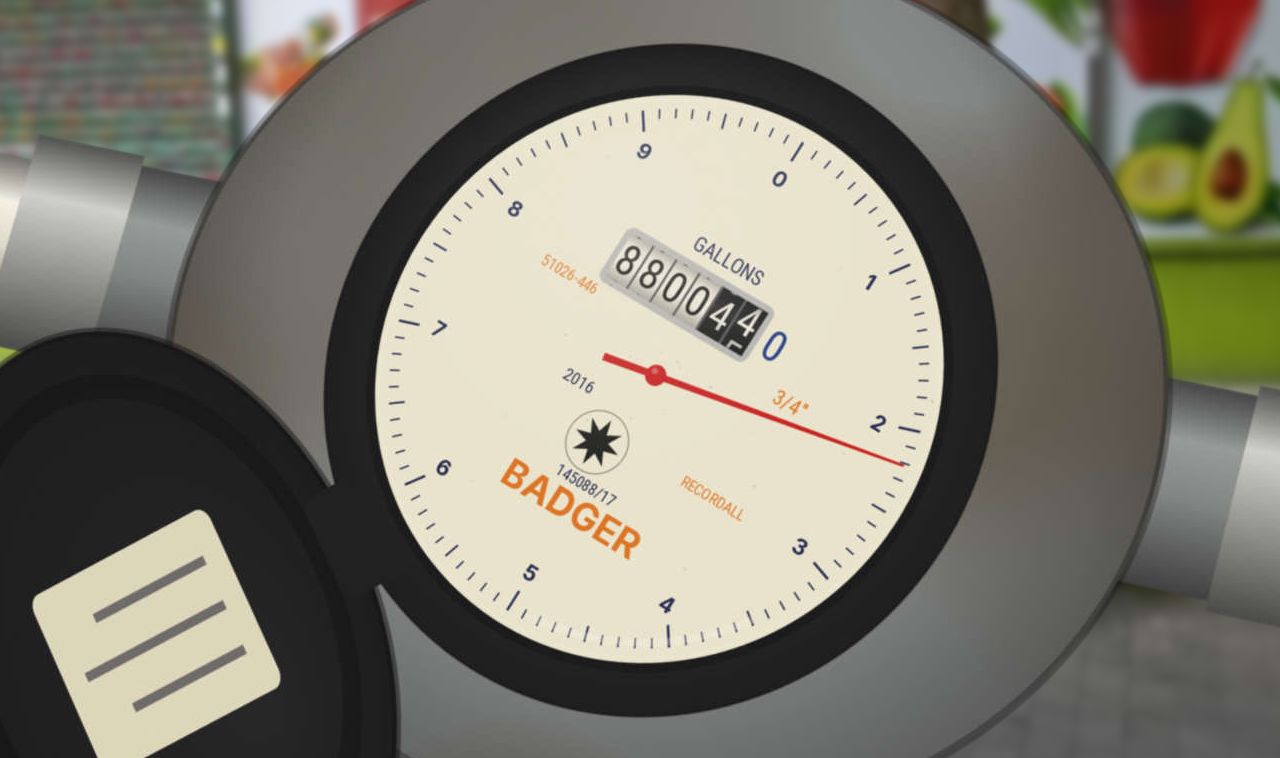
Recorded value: 8800442.2; gal
